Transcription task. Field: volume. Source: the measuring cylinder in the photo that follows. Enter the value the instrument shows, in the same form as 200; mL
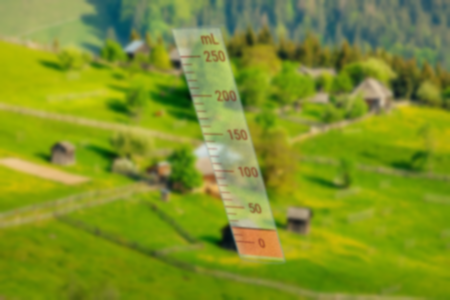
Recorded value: 20; mL
